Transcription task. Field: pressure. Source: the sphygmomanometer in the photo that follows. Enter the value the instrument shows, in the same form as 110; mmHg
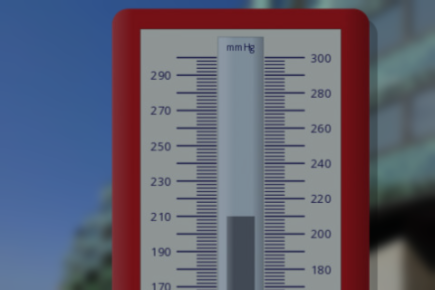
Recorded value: 210; mmHg
